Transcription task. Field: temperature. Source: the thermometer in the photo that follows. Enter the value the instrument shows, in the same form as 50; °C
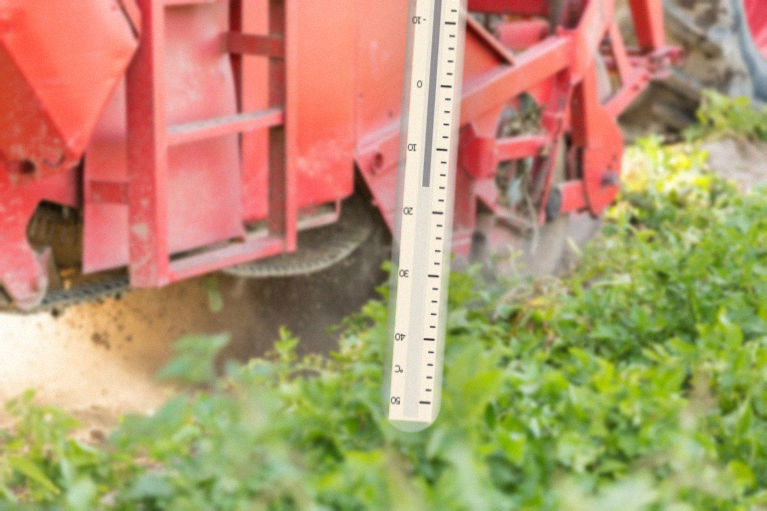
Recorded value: 16; °C
